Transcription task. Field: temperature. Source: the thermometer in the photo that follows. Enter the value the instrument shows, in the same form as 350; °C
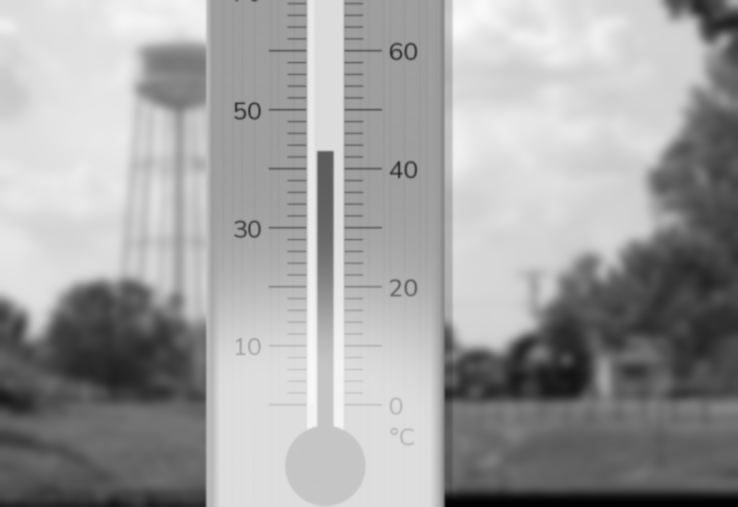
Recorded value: 43; °C
